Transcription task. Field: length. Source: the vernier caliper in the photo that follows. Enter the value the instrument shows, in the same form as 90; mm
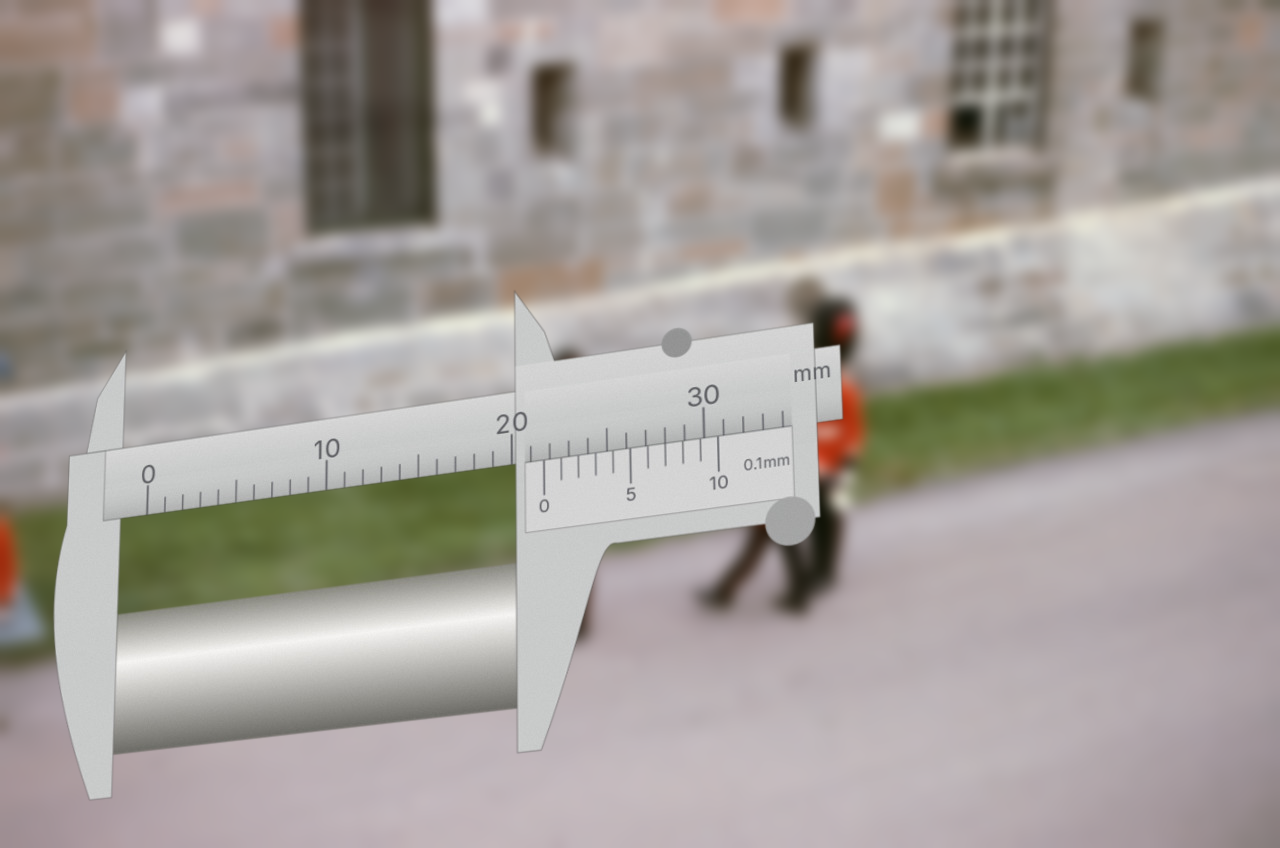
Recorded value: 21.7; mm
